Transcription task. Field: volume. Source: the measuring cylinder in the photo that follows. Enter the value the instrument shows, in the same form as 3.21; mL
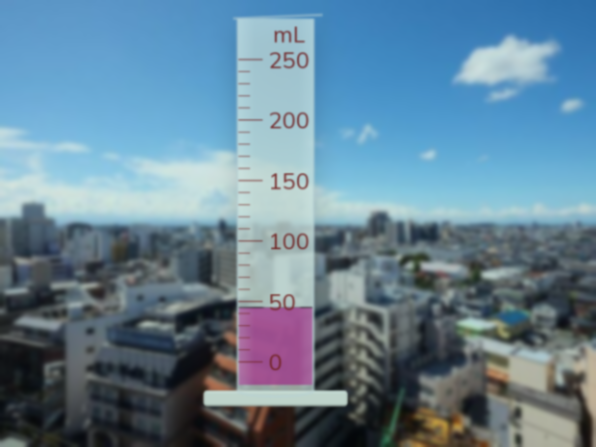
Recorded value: 45; mL
